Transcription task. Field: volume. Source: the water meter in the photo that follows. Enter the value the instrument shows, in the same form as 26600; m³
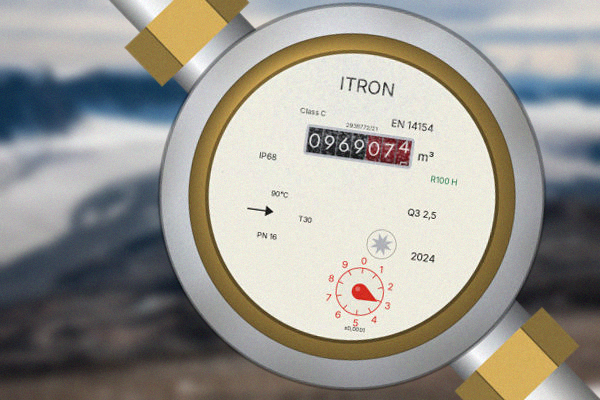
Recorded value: 969.0743; m³
